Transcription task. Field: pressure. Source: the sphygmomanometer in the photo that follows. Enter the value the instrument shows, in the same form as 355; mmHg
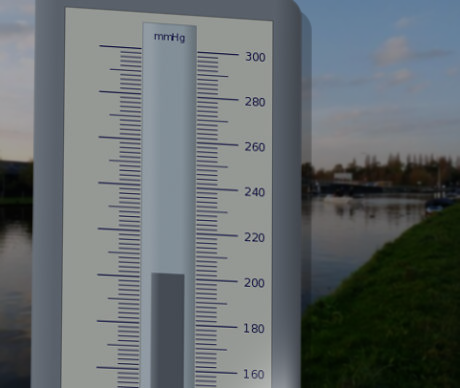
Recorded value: 202; mmHg
